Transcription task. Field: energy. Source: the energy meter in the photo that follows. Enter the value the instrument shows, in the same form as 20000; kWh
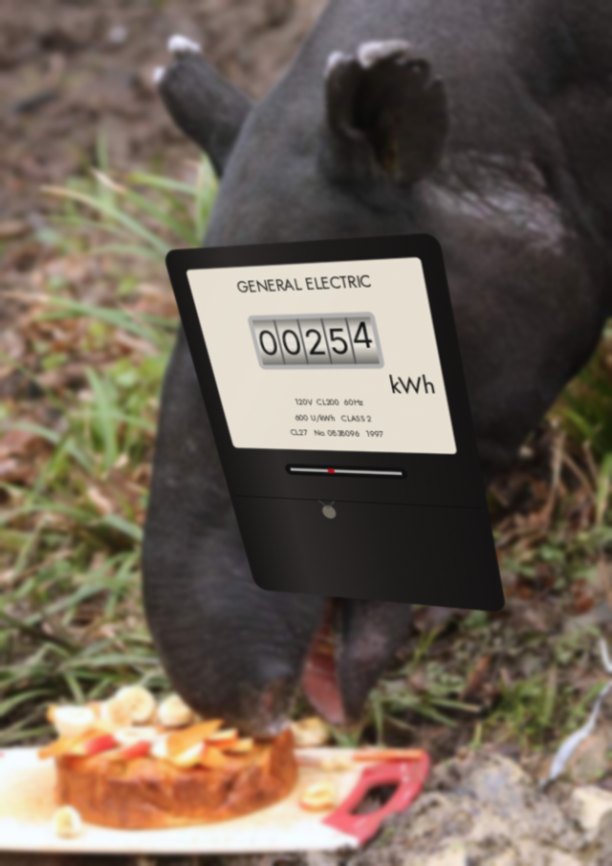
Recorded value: 254; kWh
